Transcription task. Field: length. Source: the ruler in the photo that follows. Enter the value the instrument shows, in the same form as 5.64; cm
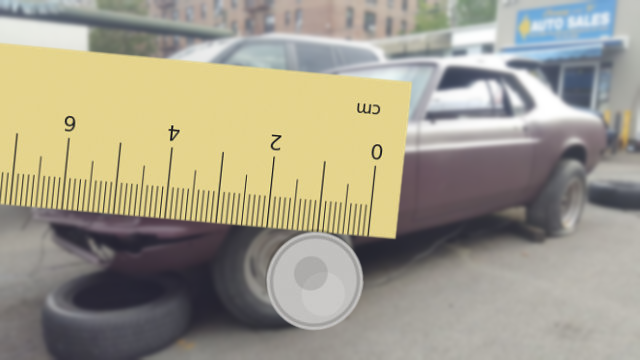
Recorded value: 1.9; cm
